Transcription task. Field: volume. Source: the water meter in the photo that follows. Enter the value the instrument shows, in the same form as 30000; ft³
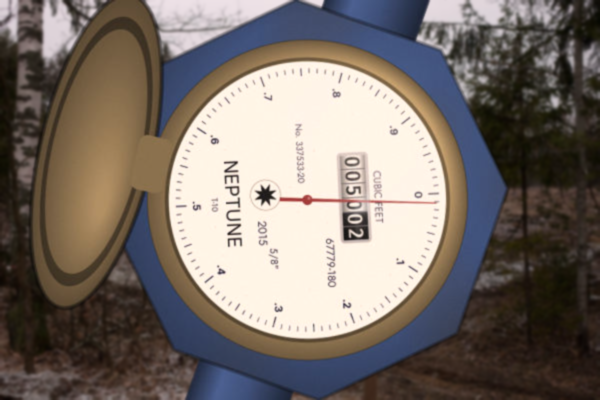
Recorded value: 5002.01; ft³
